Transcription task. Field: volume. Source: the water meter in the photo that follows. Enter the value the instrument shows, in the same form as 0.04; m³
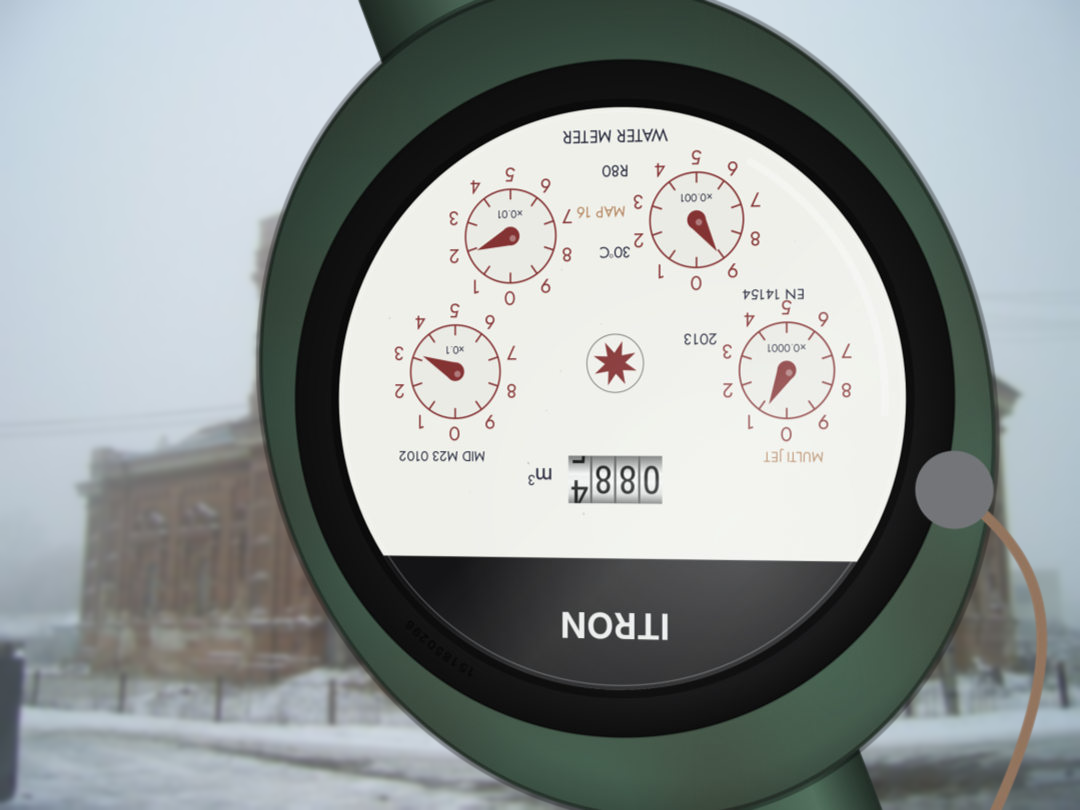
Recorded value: 884.3190; m³
